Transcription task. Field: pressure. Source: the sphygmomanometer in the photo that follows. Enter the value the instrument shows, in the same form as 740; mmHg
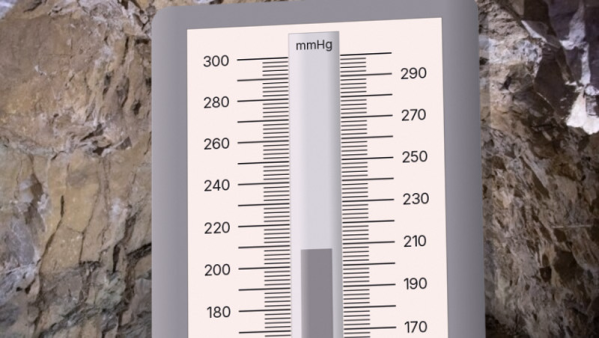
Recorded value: 208; mmHg
